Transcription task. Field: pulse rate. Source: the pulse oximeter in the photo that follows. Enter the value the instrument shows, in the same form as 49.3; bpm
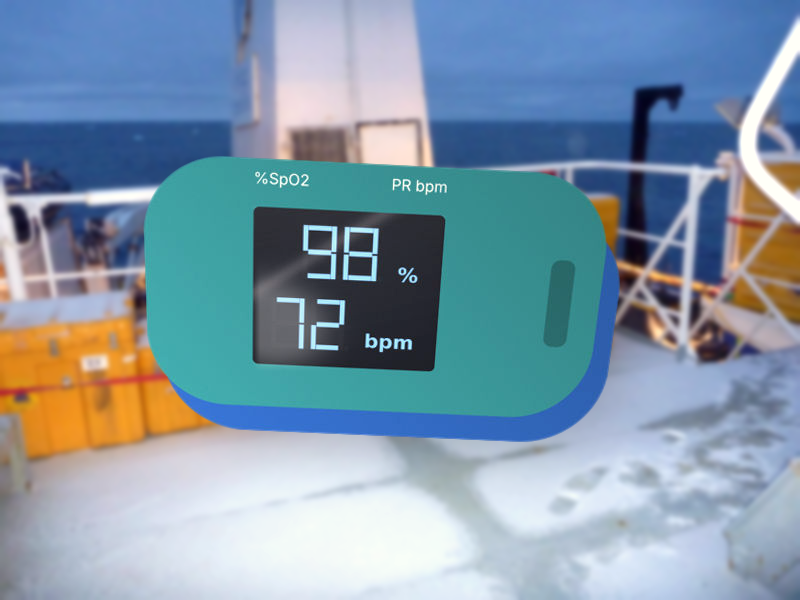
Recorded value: 72; bpm
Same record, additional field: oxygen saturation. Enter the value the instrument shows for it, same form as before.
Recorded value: 98; %
